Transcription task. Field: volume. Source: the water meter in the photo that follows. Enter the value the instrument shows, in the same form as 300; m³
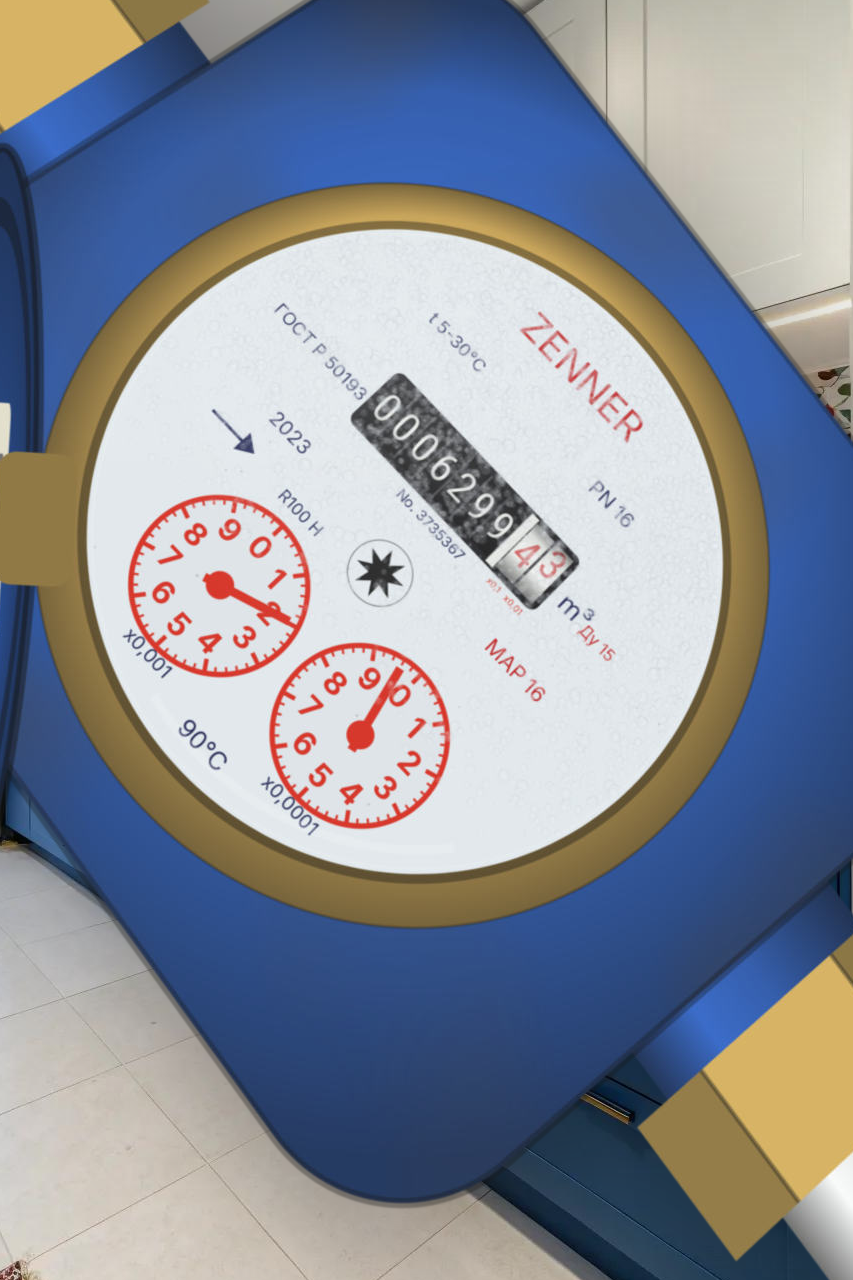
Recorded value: 6299.4319; m³
